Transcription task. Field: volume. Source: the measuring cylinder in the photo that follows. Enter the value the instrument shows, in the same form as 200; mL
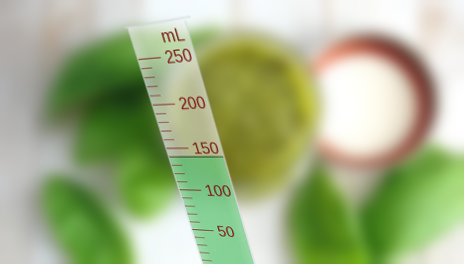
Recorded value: 140; mL
